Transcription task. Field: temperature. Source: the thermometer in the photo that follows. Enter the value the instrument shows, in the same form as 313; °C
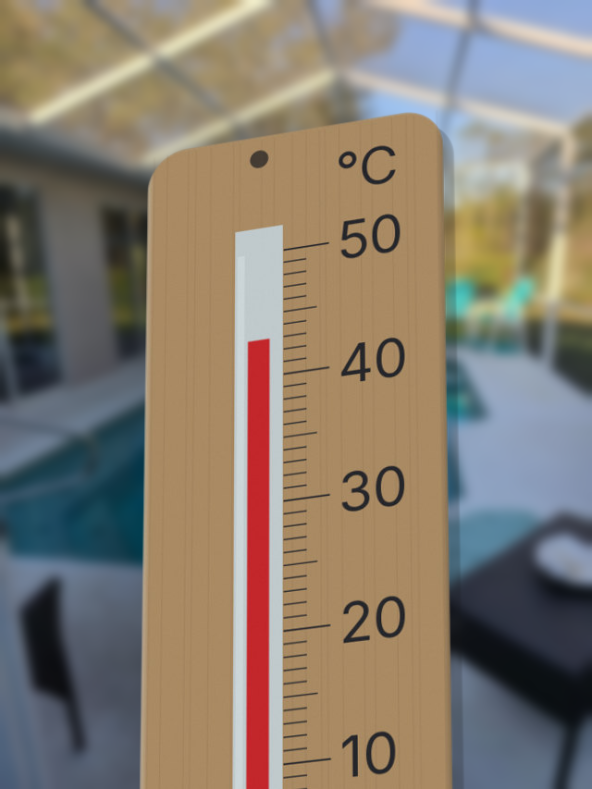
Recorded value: 43; °C
